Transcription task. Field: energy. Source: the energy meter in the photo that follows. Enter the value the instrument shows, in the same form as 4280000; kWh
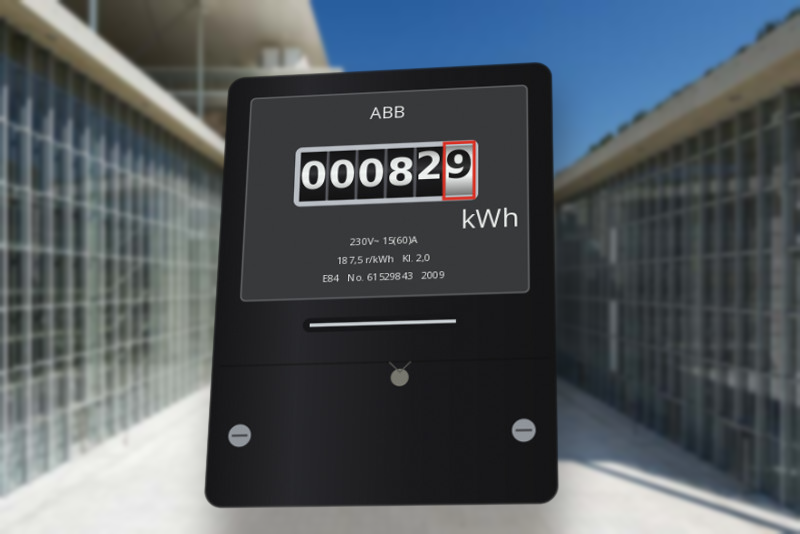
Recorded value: 82.9; kWh
